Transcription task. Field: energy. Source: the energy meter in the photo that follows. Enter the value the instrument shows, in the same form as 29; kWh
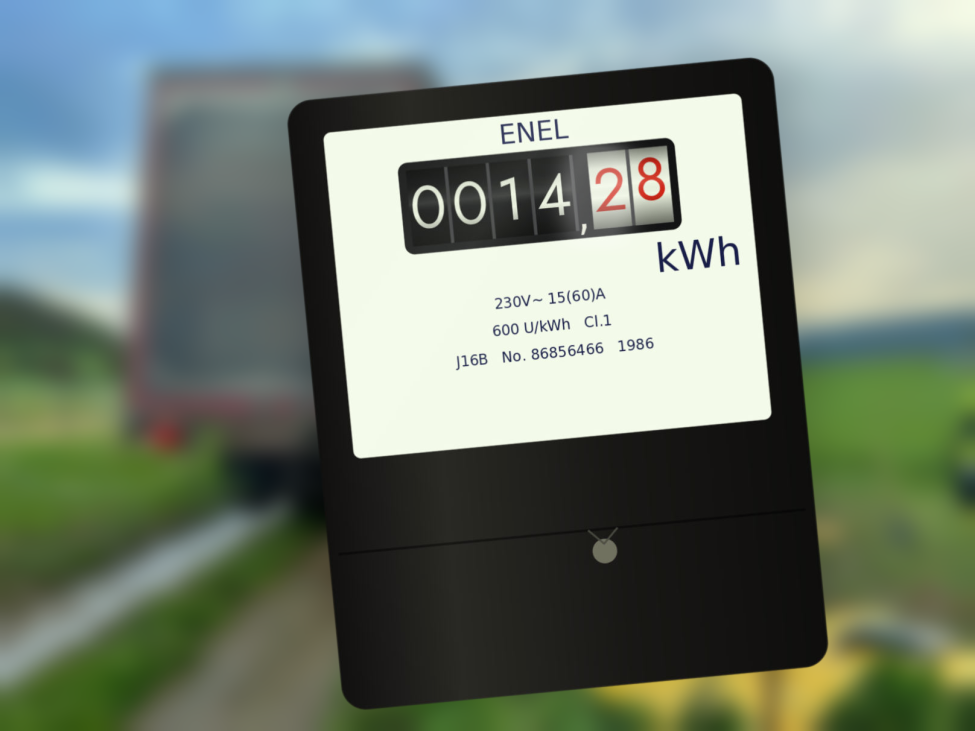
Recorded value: 14.28; kWh
